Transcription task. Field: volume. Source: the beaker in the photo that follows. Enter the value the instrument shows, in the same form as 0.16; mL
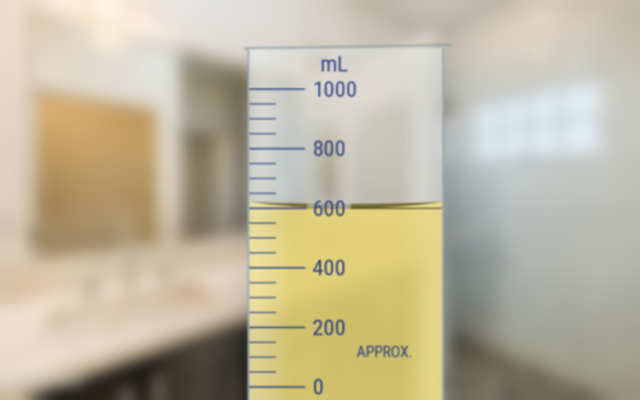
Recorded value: 600; mL
